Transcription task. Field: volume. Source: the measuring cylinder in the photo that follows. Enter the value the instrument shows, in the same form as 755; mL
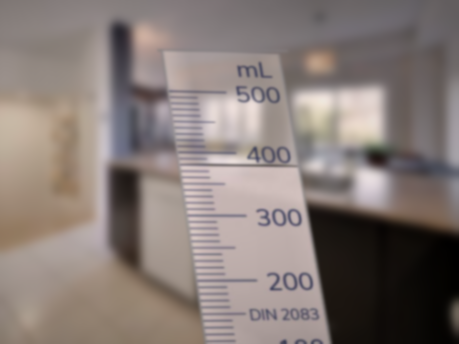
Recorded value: 380; mL
